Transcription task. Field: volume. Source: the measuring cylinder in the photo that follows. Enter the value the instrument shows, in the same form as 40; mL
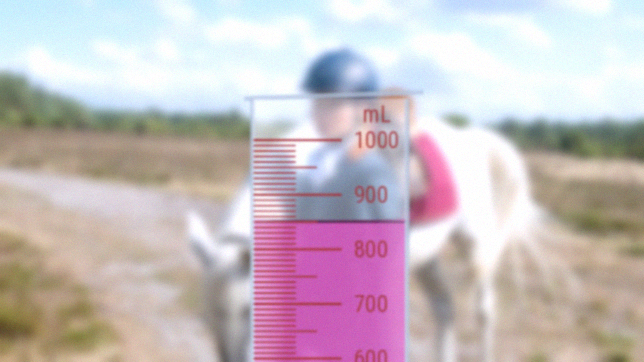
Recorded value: 850; mL
